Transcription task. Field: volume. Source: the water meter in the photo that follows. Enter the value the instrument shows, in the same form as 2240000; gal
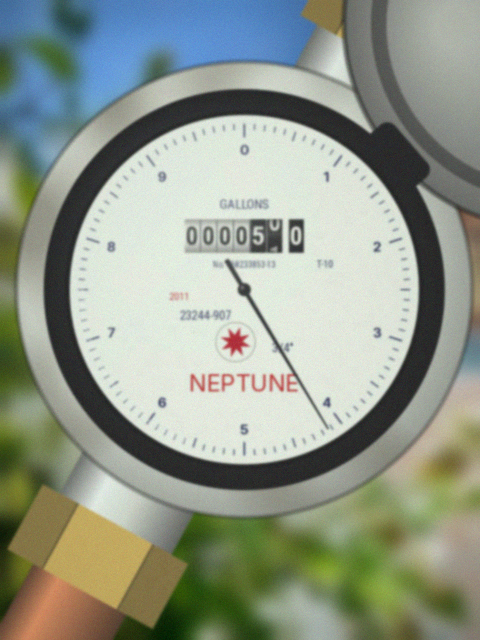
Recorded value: 504.1; gal
